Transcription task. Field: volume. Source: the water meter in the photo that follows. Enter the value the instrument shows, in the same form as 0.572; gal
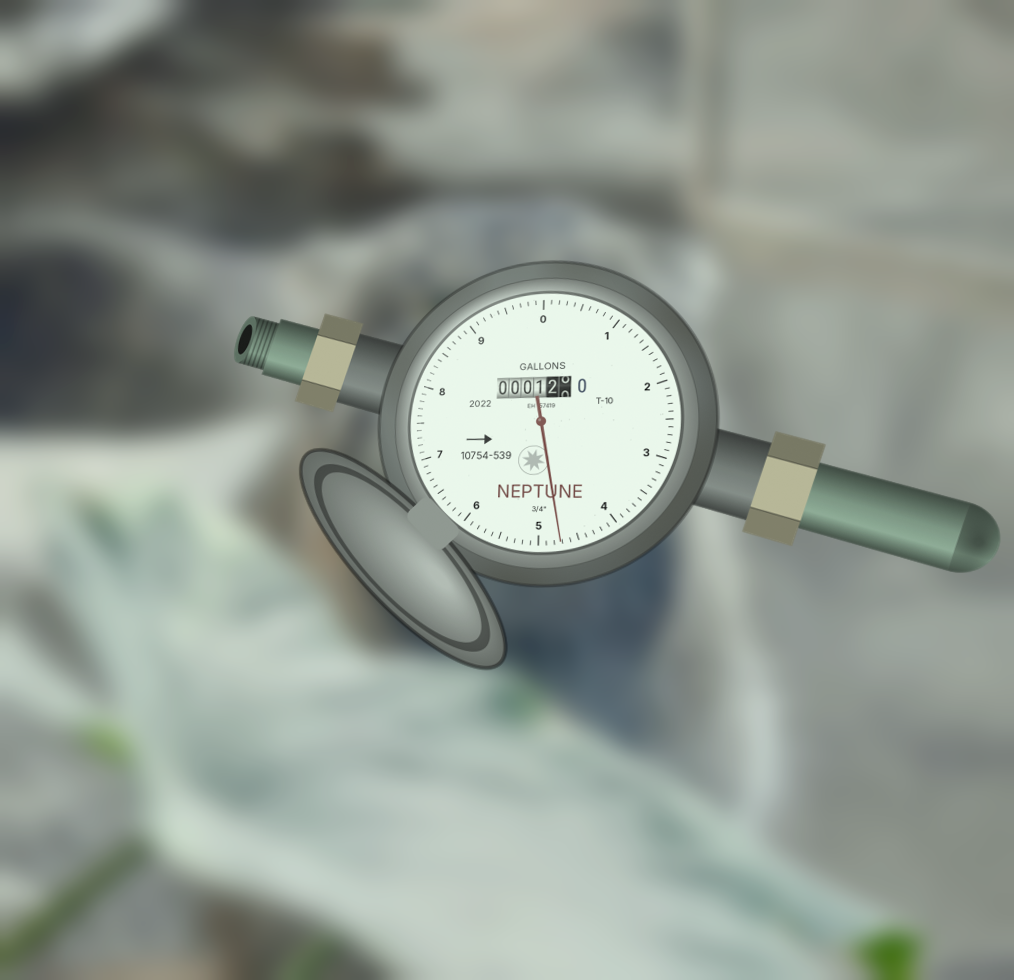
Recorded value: 1284.7; gal
